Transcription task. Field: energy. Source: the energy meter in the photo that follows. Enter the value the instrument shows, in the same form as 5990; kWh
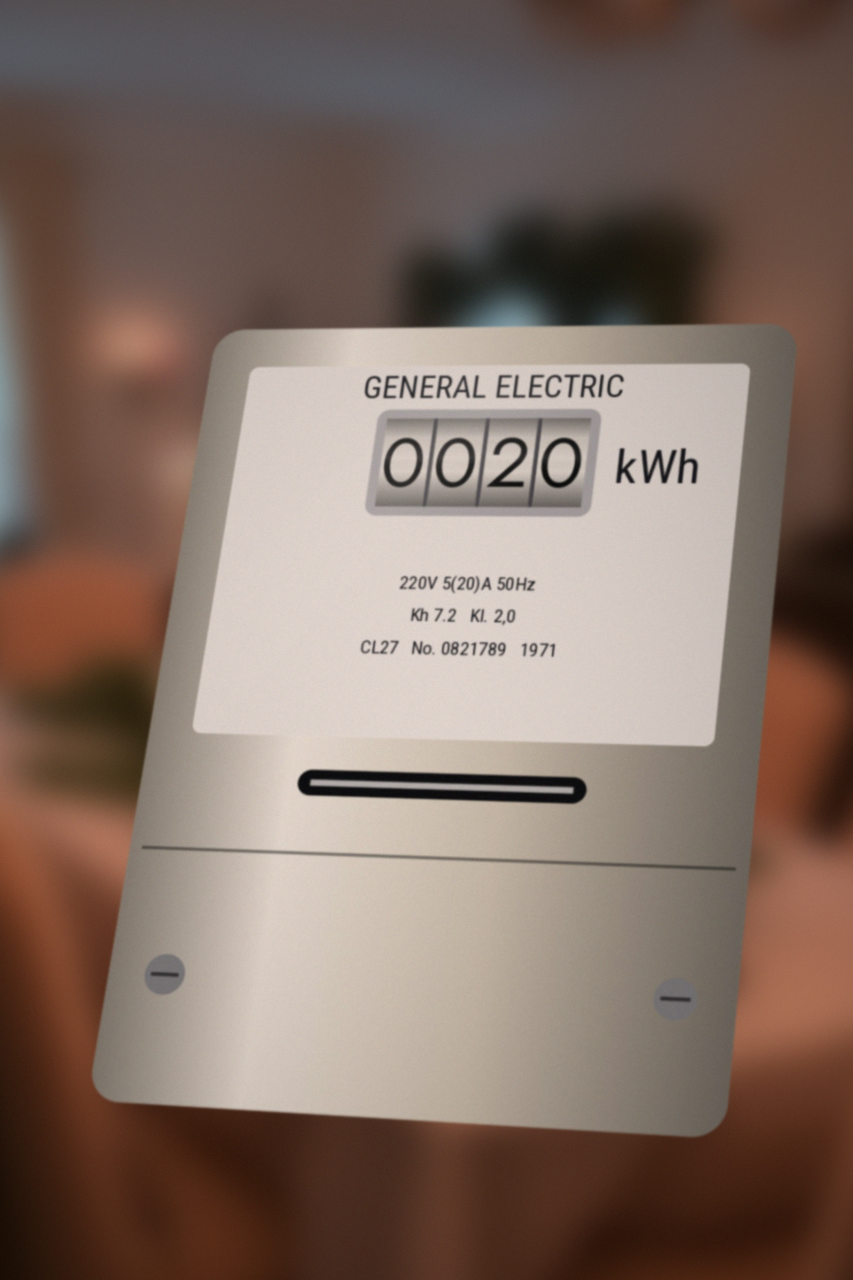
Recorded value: 20; kWh
